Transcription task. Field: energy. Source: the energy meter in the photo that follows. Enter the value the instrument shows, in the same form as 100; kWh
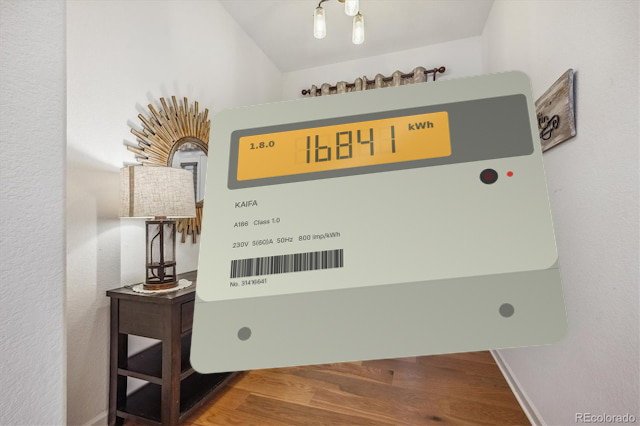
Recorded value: 16841; kWh
